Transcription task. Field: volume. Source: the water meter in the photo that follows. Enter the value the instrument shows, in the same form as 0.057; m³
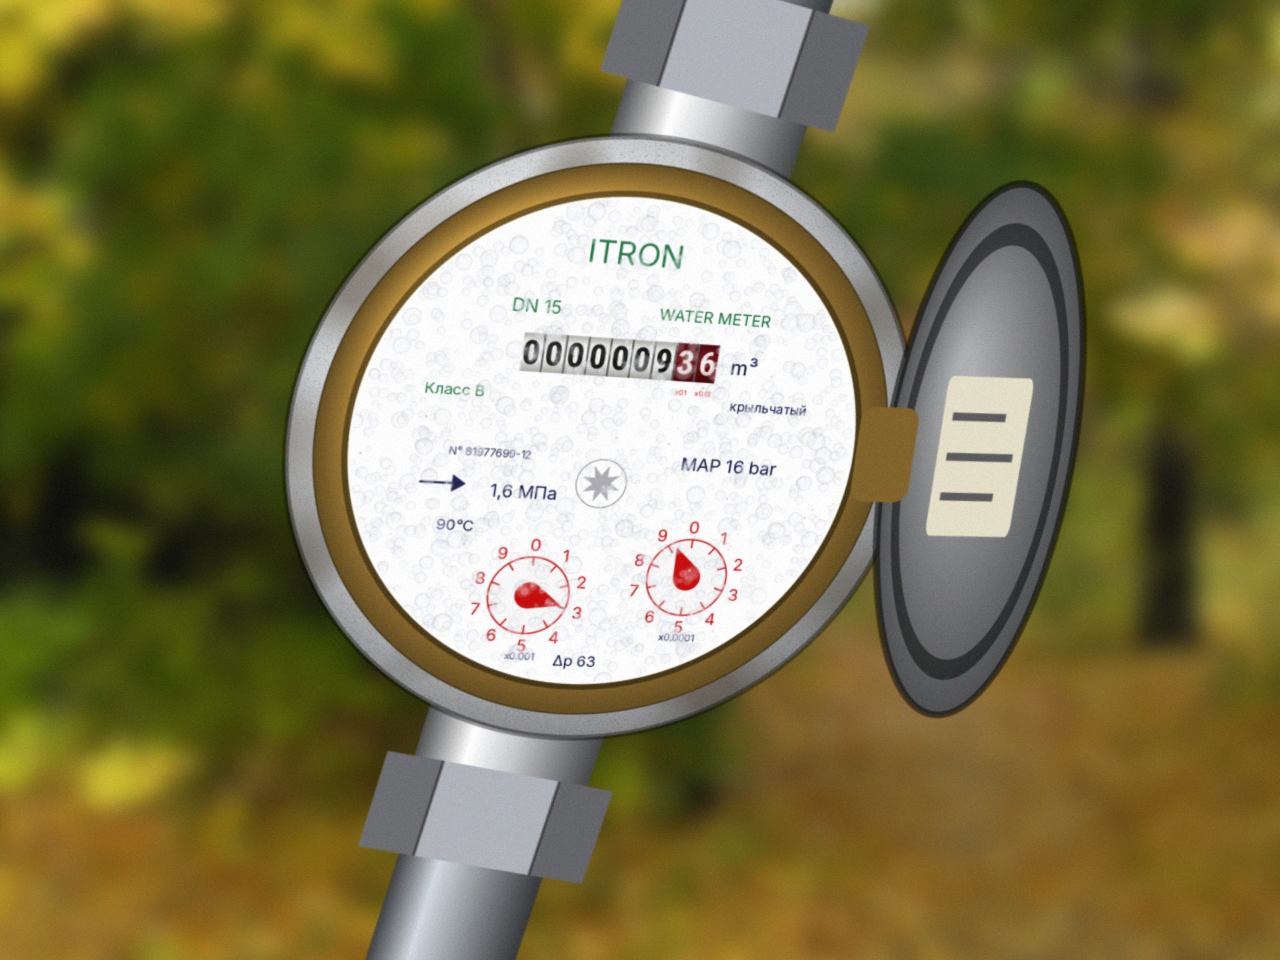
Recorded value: 9.3629; m³
